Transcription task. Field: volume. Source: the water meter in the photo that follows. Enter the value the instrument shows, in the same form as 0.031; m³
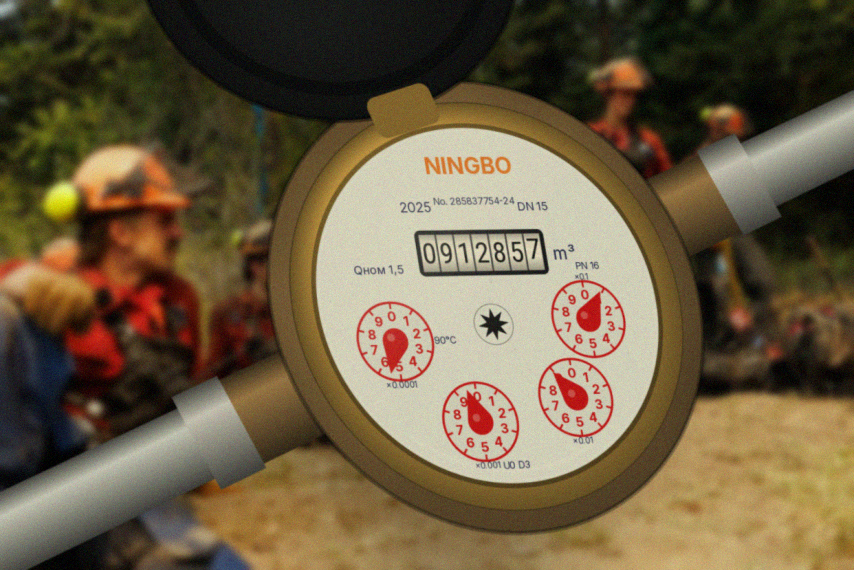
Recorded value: 912857.0895; m³
